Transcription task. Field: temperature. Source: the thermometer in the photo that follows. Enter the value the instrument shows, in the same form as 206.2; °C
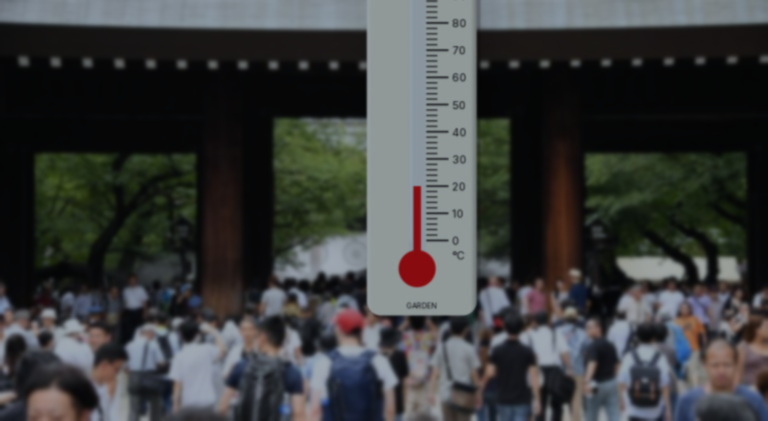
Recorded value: 20; °C
